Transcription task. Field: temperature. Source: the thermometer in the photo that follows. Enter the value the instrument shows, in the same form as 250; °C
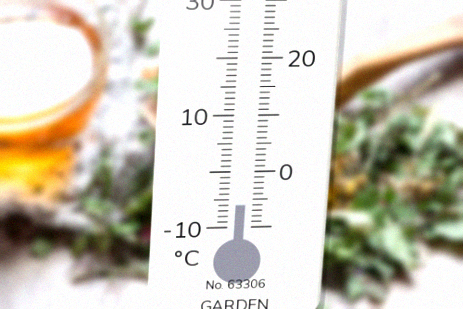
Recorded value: -6; °C
